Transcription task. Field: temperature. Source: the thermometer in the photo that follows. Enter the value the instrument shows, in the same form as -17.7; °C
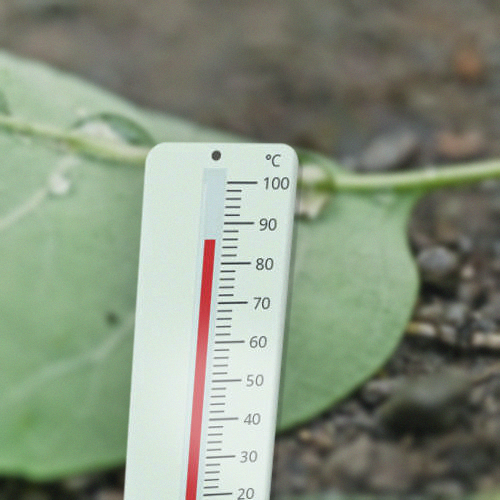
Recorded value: 86; °C
